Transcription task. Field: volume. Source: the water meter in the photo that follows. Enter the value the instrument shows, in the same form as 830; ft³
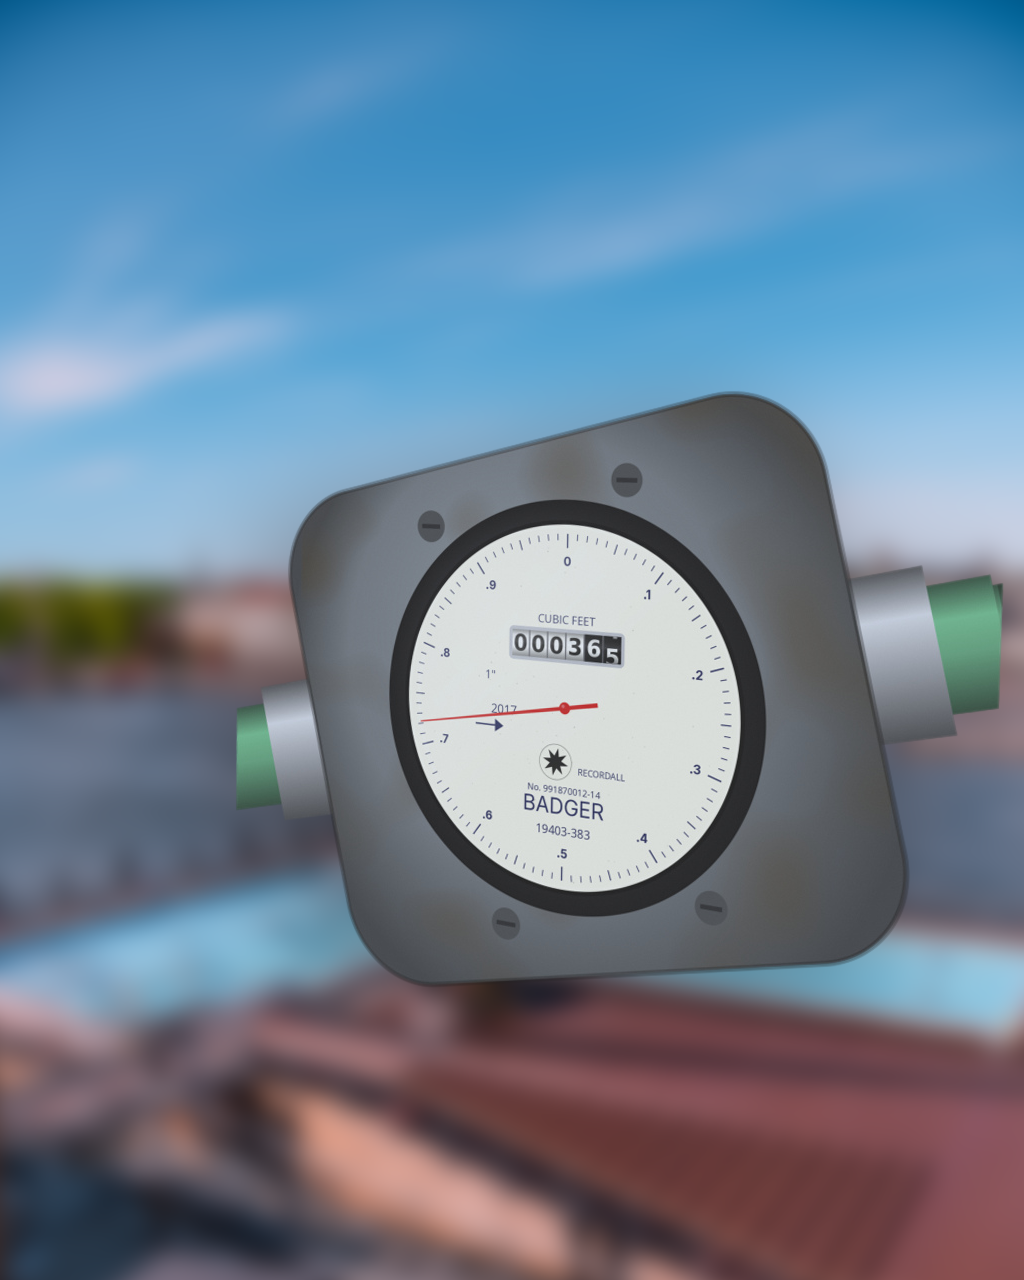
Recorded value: 364.72; ft³
